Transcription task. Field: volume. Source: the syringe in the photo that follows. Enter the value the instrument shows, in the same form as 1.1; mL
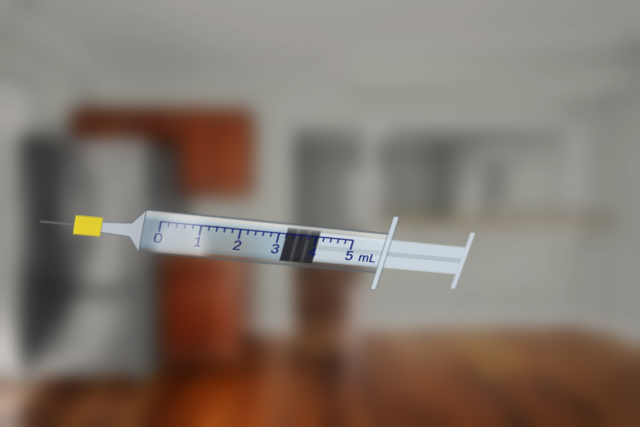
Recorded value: 3.2; mL
